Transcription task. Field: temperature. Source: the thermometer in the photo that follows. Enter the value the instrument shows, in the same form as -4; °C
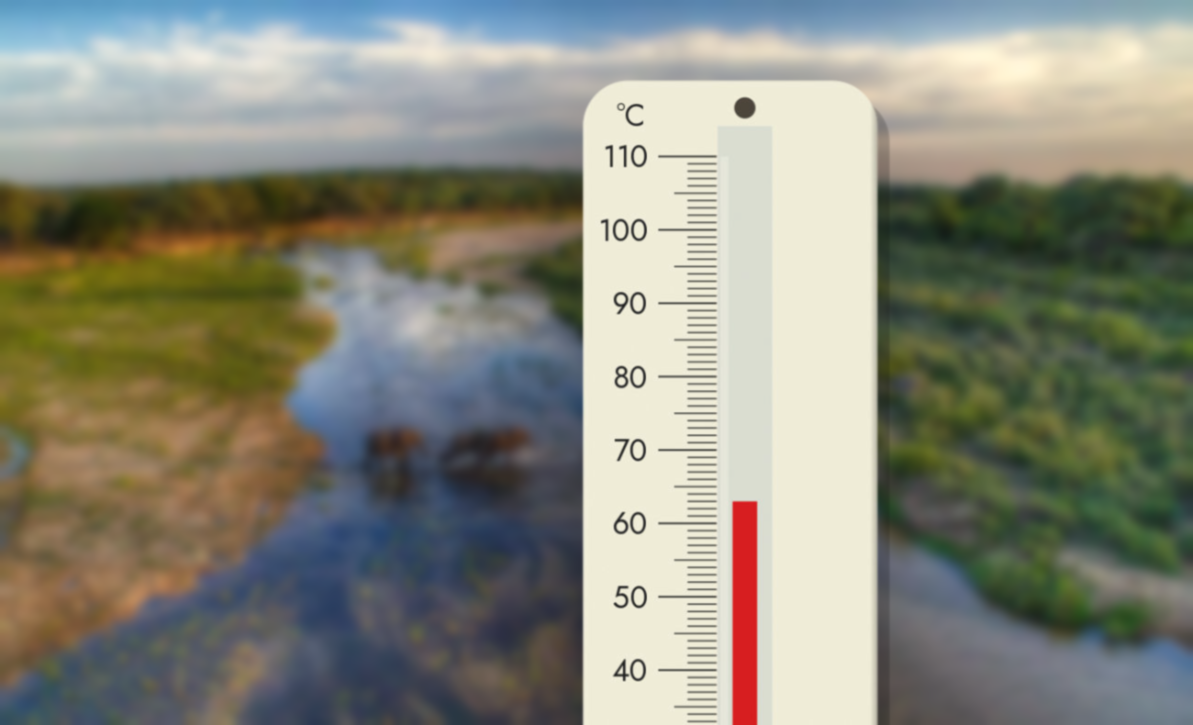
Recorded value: 63; °C
